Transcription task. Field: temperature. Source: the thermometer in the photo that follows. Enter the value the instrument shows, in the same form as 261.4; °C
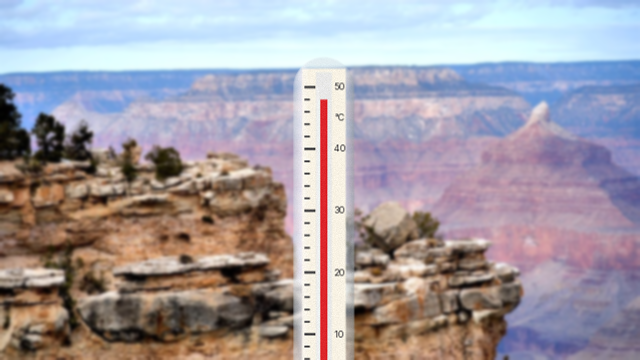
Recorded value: 48; °C
